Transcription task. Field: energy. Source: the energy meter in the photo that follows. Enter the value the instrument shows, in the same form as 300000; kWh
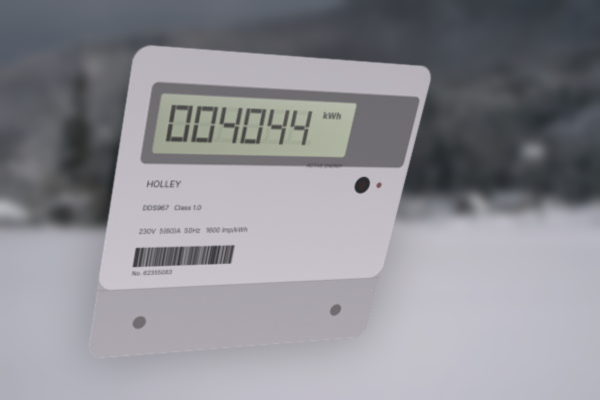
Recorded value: 4044; kWh
